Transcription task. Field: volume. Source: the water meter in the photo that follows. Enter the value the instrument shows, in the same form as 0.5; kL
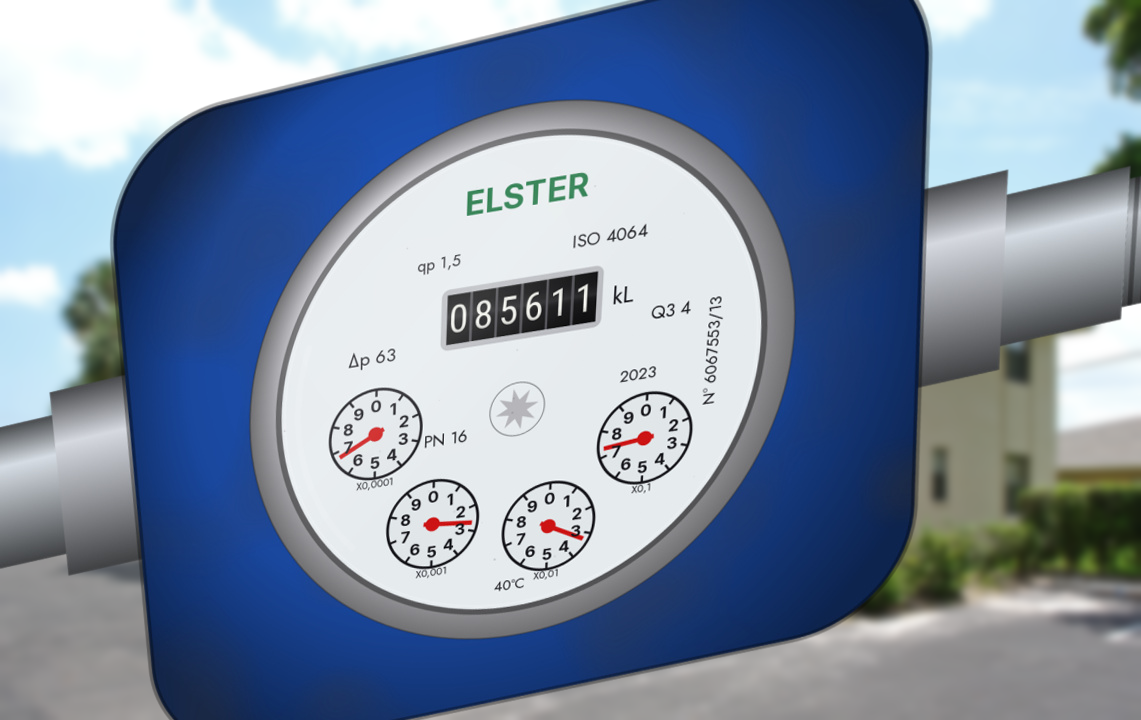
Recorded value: 85611.7326; kL
